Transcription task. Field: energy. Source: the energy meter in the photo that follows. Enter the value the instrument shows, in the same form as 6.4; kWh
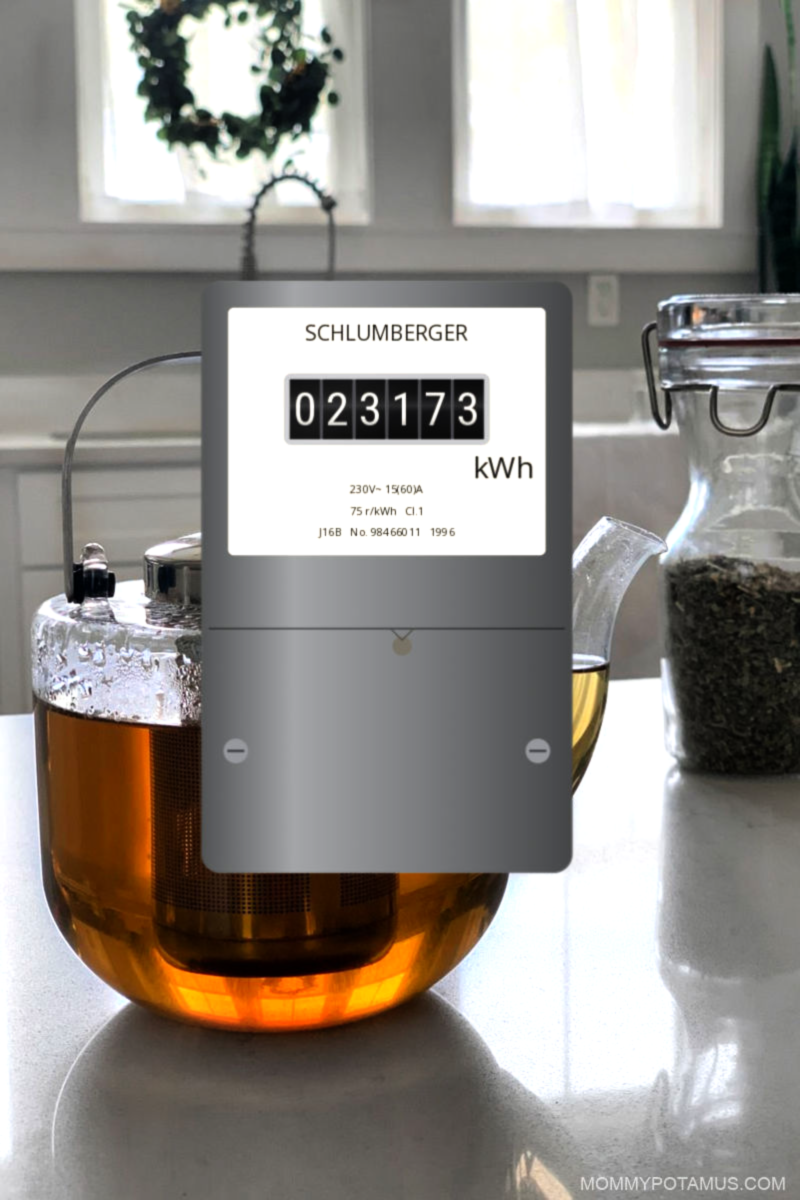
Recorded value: 23173; kWh
